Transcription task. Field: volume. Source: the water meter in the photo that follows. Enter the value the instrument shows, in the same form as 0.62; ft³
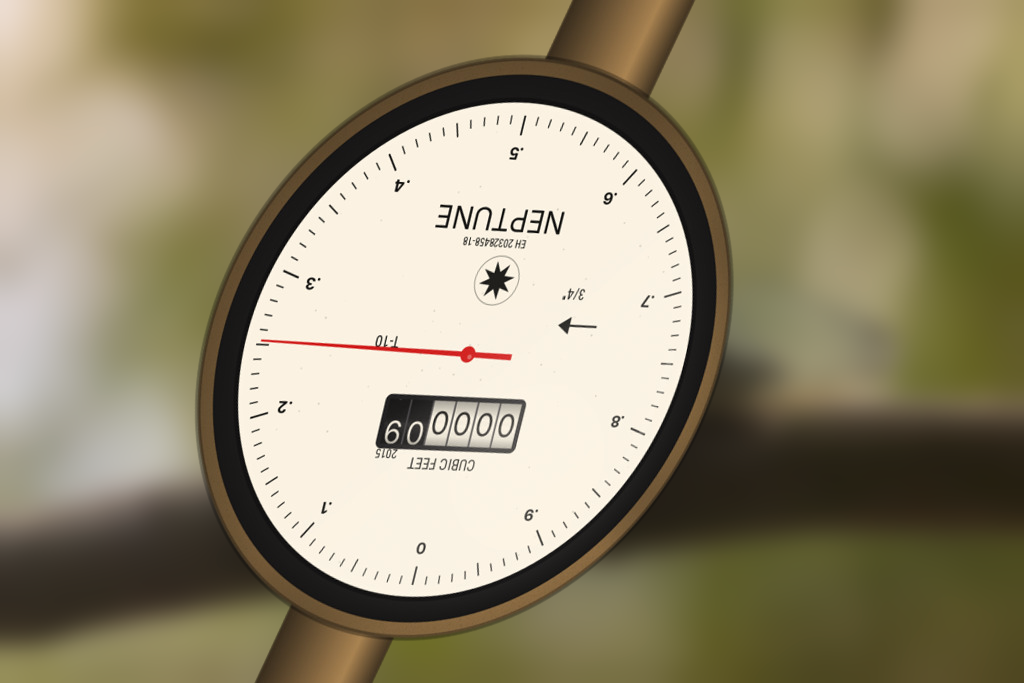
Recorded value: 9.25; ft³
